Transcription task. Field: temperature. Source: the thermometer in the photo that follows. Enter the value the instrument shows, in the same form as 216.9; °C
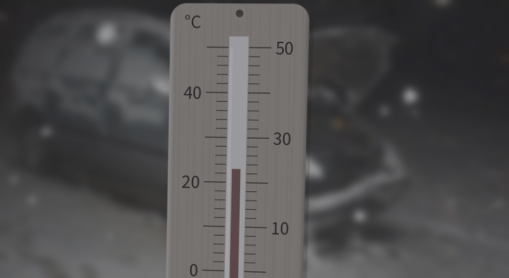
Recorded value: 23; °C
